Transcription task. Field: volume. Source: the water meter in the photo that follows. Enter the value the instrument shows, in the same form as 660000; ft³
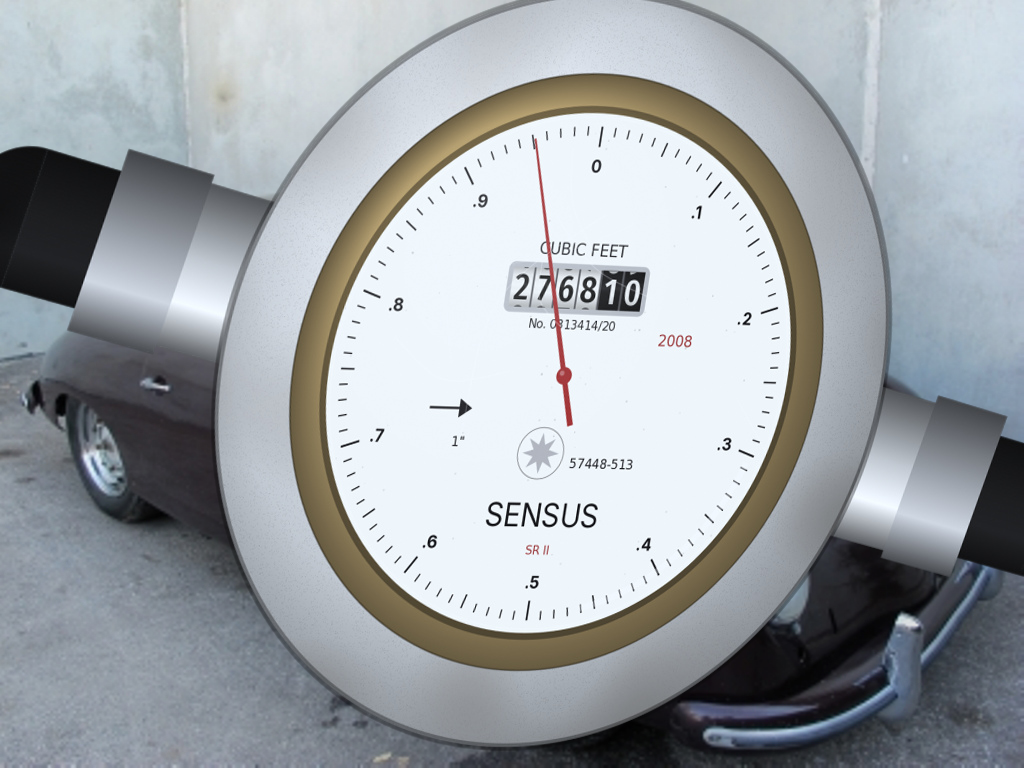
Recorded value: 276809.95; ft³
